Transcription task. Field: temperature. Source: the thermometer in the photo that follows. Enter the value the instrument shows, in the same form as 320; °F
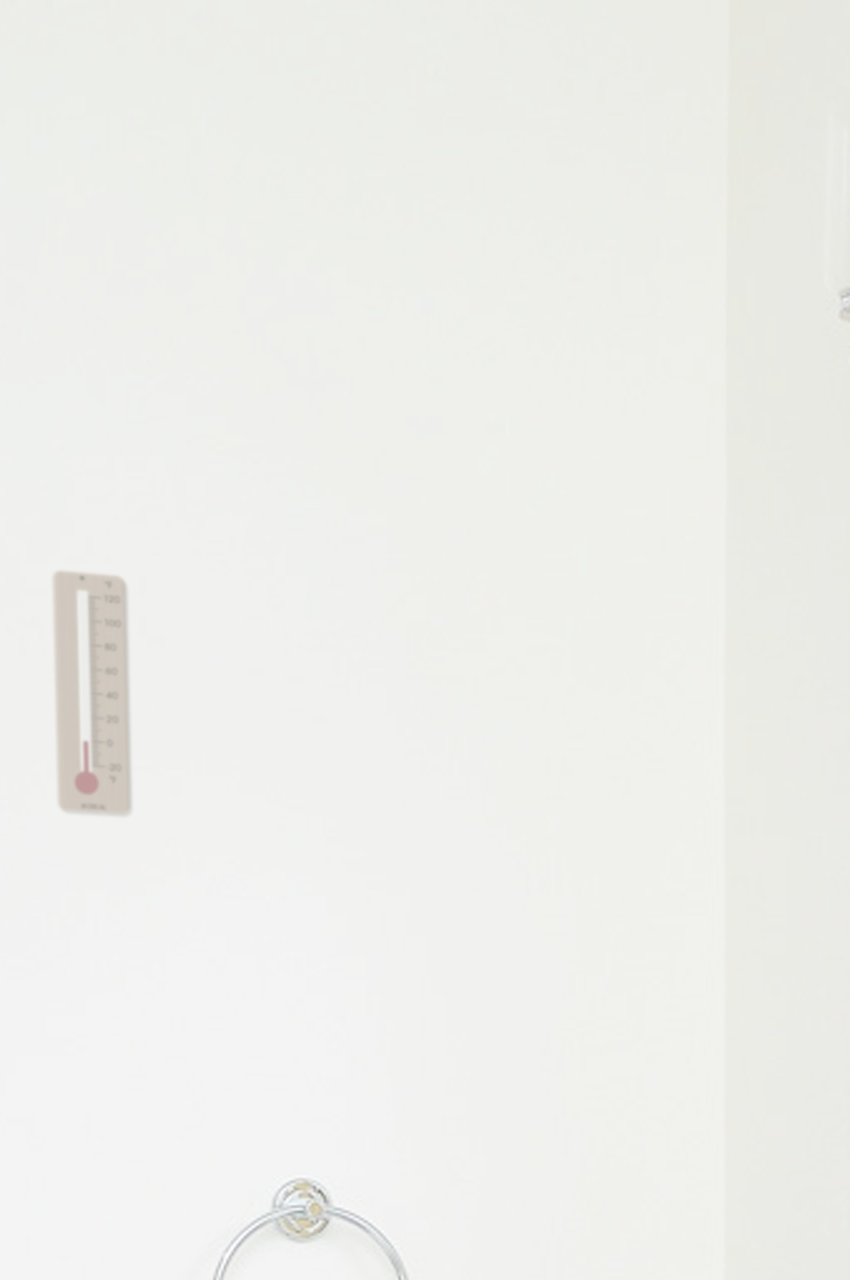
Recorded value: 0; °F
